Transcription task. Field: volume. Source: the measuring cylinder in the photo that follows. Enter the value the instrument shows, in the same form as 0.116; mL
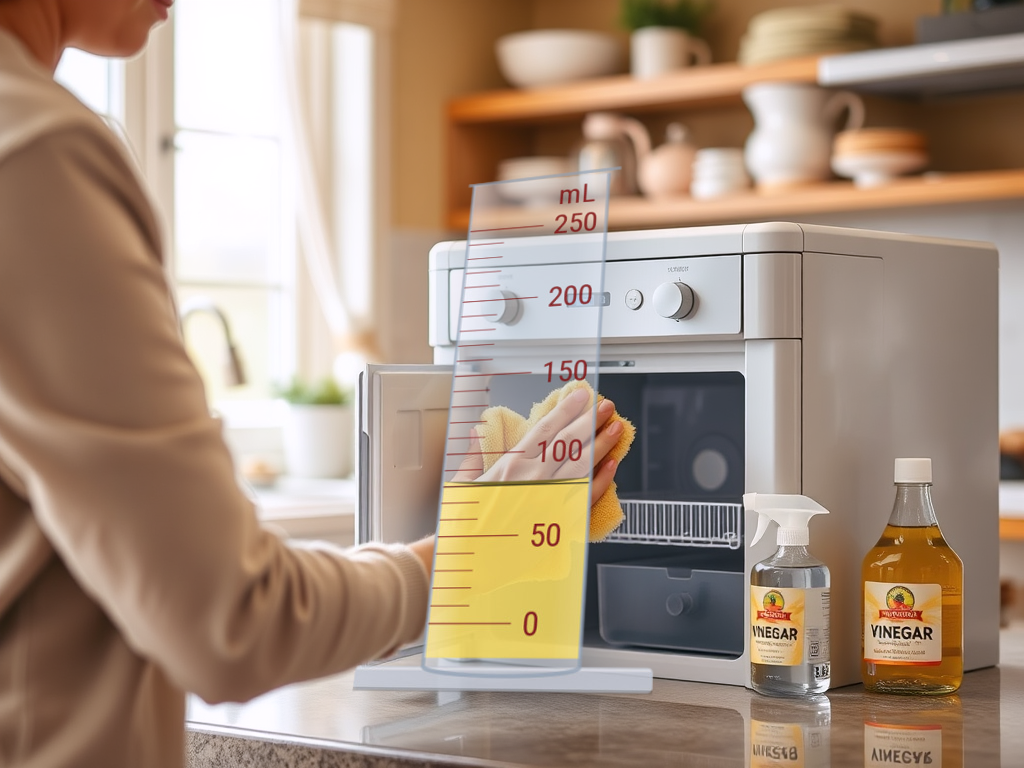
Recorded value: 80; mL
